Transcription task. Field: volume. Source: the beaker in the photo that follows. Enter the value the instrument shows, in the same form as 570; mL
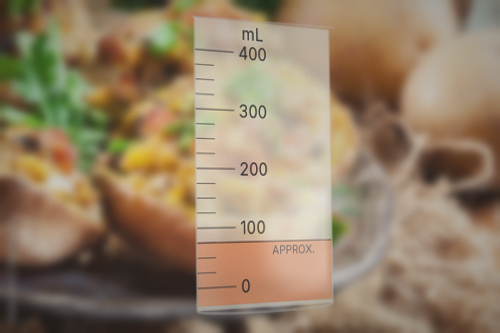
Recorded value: 75; mL
